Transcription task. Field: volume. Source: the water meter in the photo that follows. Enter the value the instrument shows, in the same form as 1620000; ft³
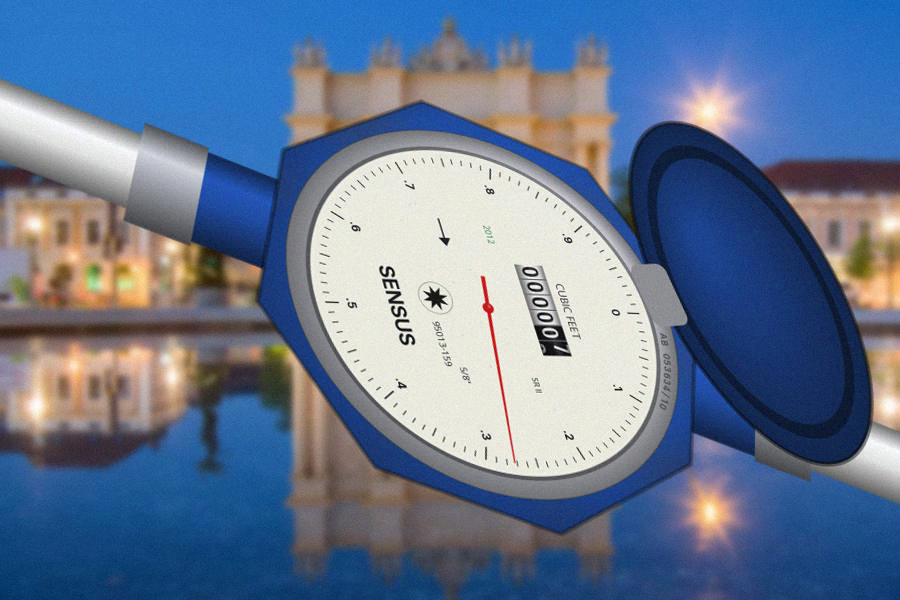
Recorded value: 7.27; ft³
